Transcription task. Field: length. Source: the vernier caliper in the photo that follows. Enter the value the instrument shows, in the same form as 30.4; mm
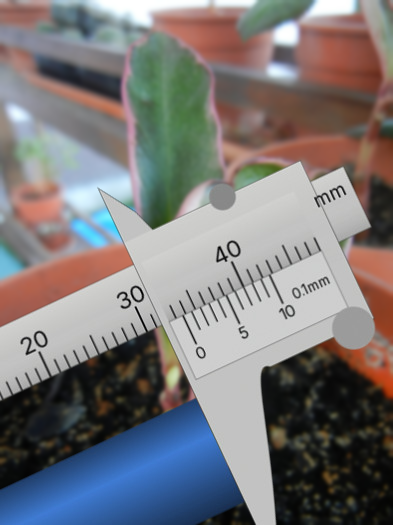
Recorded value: 33.7; mm
